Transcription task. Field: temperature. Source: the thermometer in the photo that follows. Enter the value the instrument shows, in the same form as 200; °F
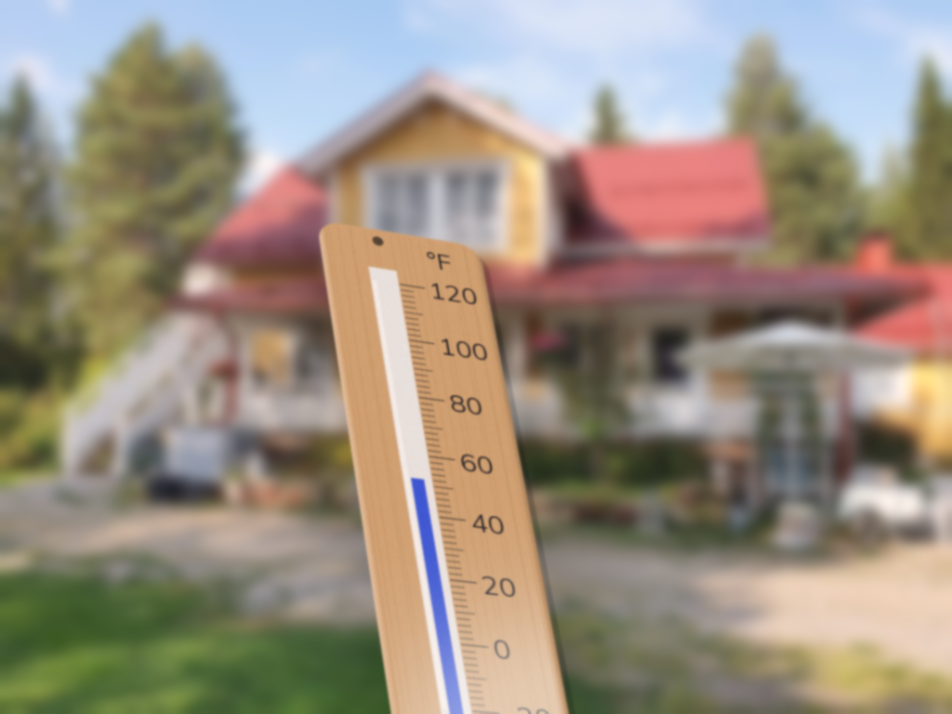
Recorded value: 52; °F
